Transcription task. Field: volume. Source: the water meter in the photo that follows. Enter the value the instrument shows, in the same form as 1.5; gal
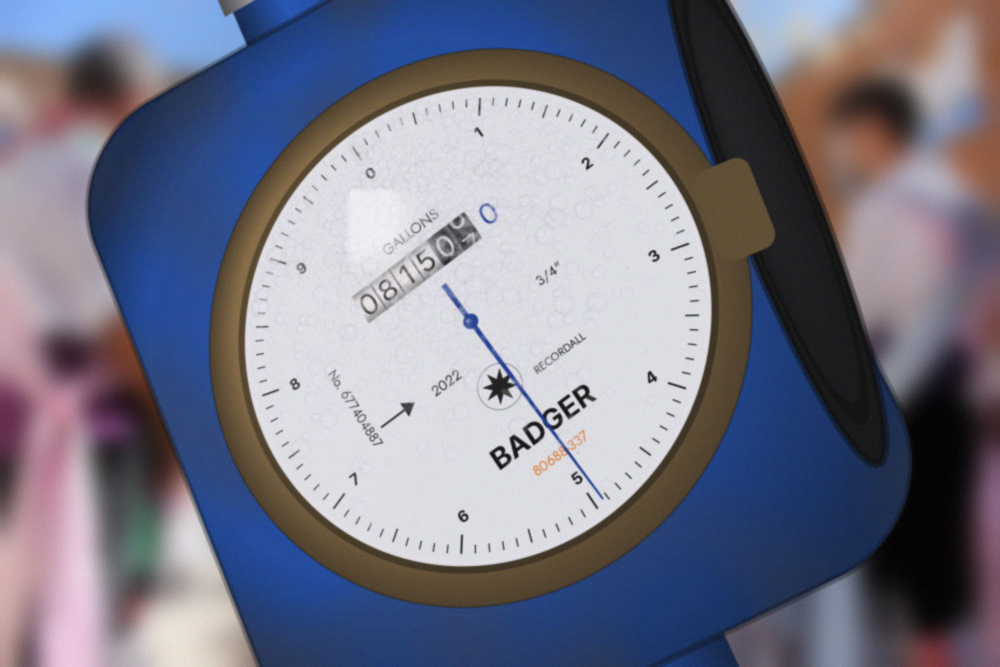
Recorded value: 815064.9; gal
